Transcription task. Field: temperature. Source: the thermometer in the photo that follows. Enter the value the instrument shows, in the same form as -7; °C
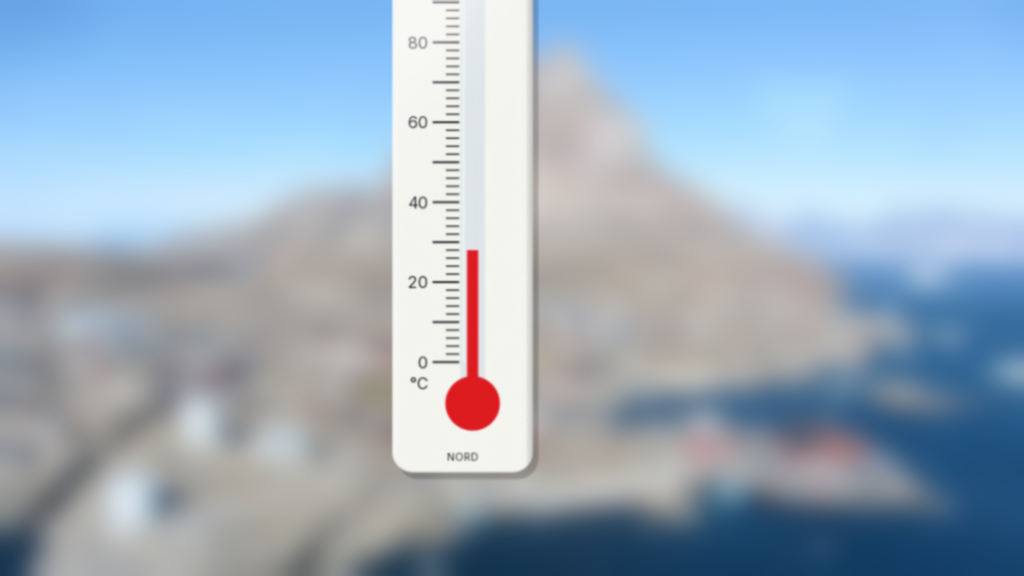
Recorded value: 28; °C
